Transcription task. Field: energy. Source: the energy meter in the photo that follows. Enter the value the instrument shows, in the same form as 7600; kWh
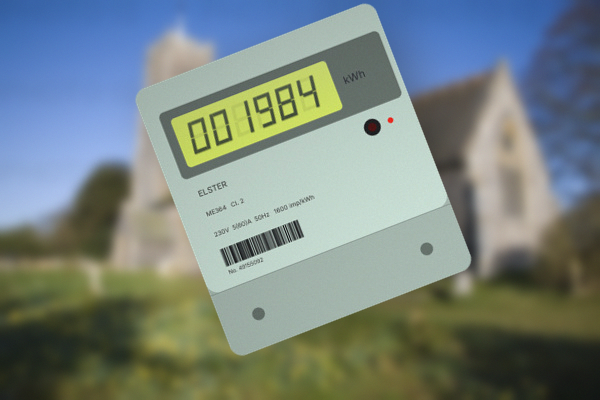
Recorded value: 1984; kWh
